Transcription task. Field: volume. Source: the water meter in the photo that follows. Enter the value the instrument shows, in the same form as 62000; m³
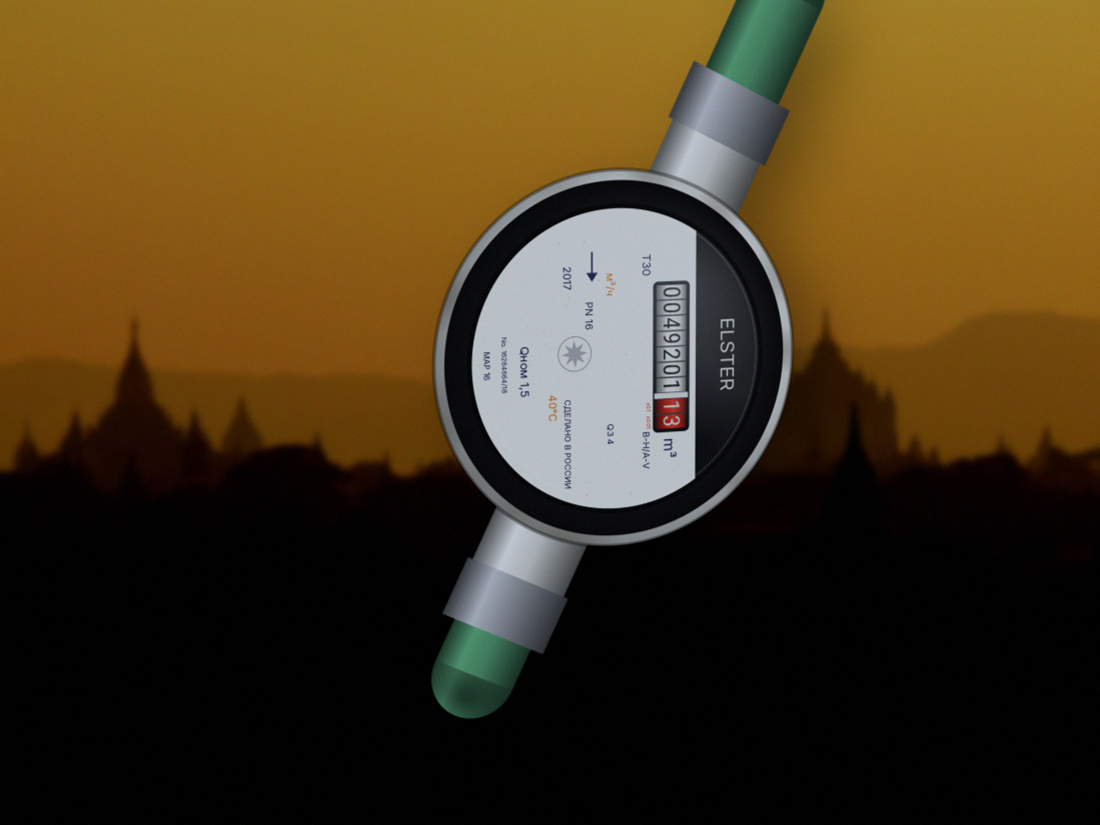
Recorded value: 49201.13; m³
